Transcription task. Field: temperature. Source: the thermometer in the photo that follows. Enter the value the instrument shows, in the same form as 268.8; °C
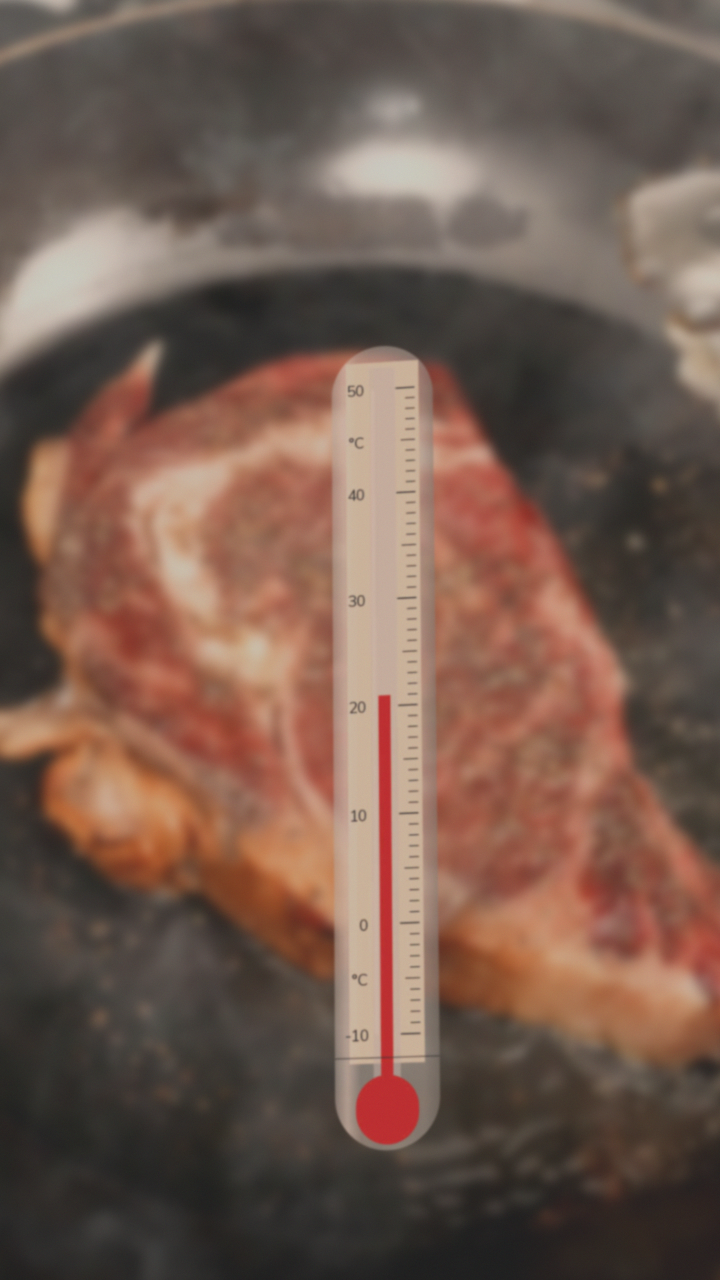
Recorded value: 21; °C
